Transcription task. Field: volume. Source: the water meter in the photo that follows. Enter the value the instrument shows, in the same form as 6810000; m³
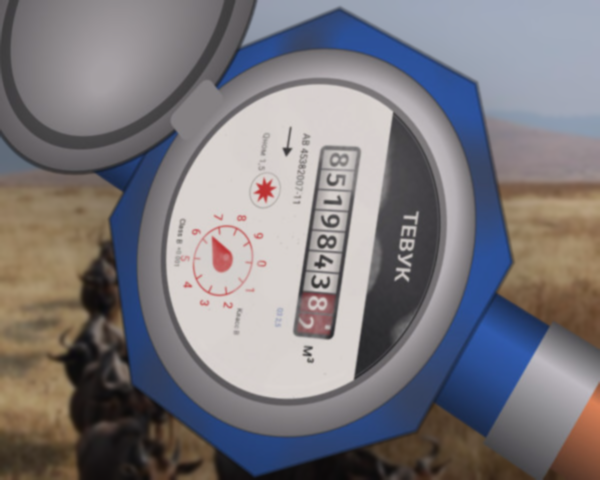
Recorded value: 8519843.816; m³
